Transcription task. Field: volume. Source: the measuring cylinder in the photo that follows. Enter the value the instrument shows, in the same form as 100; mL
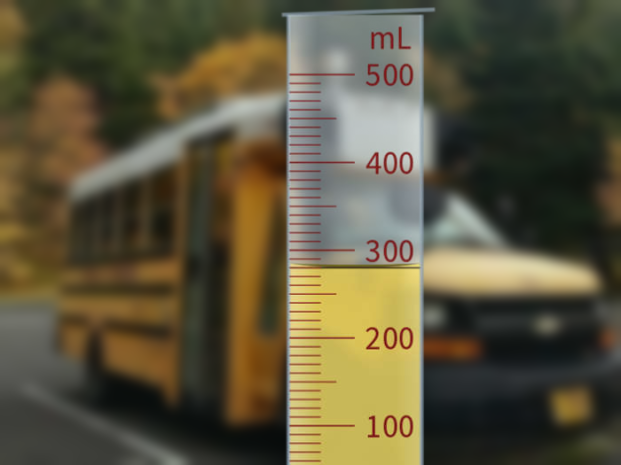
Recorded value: 280; mL
